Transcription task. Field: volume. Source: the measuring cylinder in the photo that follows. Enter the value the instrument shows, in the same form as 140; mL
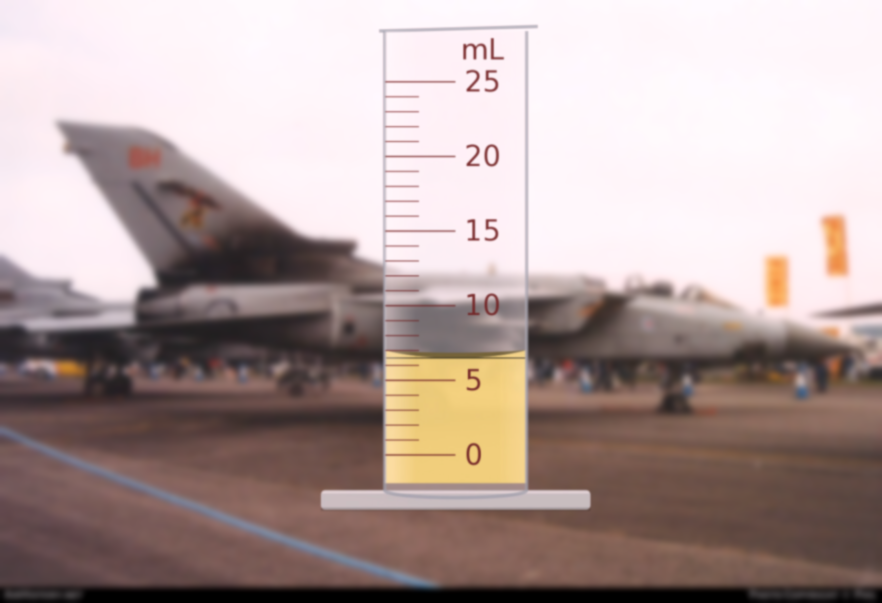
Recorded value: 6.5; mL
